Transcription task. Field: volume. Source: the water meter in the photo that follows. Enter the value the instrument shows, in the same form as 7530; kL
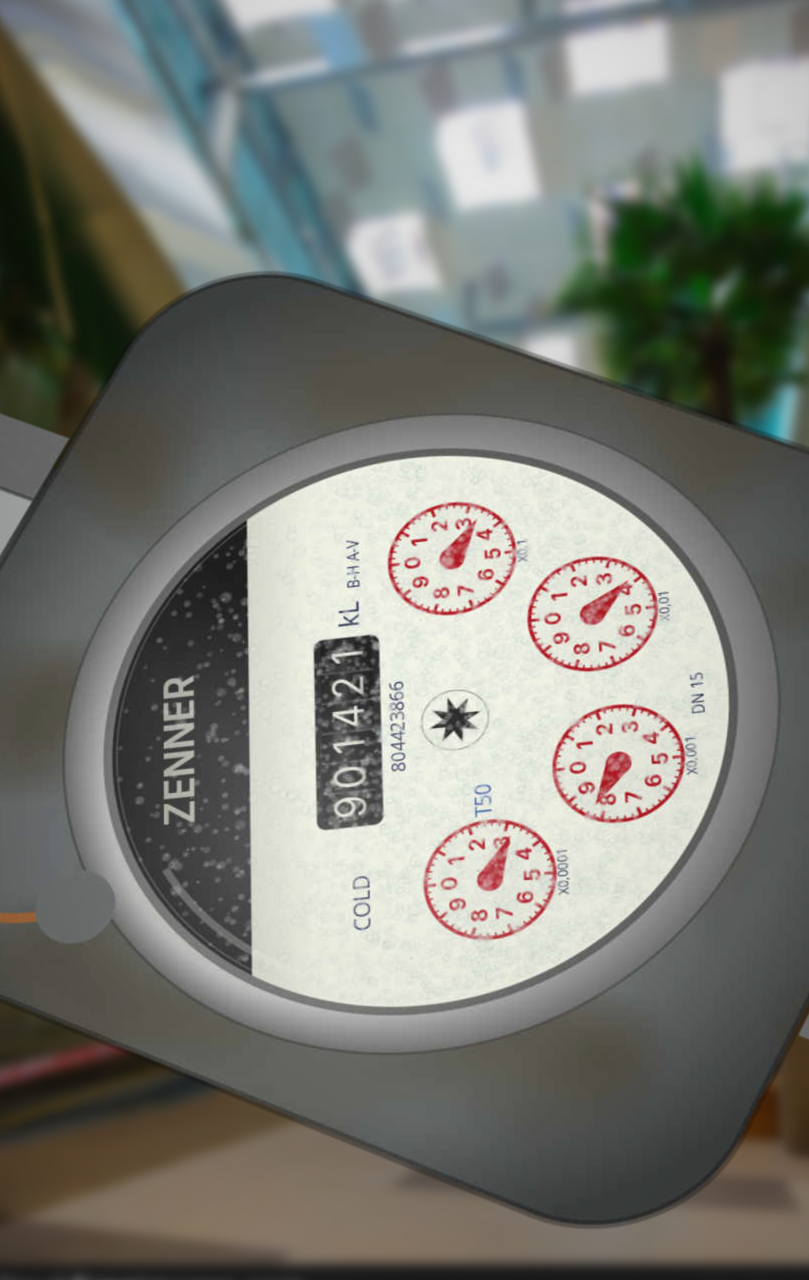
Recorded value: 901421.3383; kL
